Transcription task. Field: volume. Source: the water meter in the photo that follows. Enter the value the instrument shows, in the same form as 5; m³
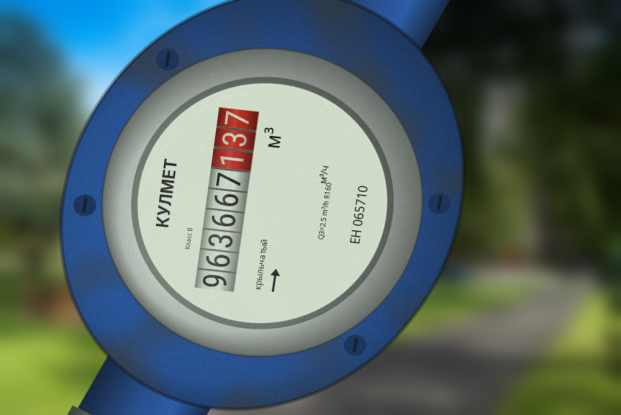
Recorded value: 963667.137; m³
